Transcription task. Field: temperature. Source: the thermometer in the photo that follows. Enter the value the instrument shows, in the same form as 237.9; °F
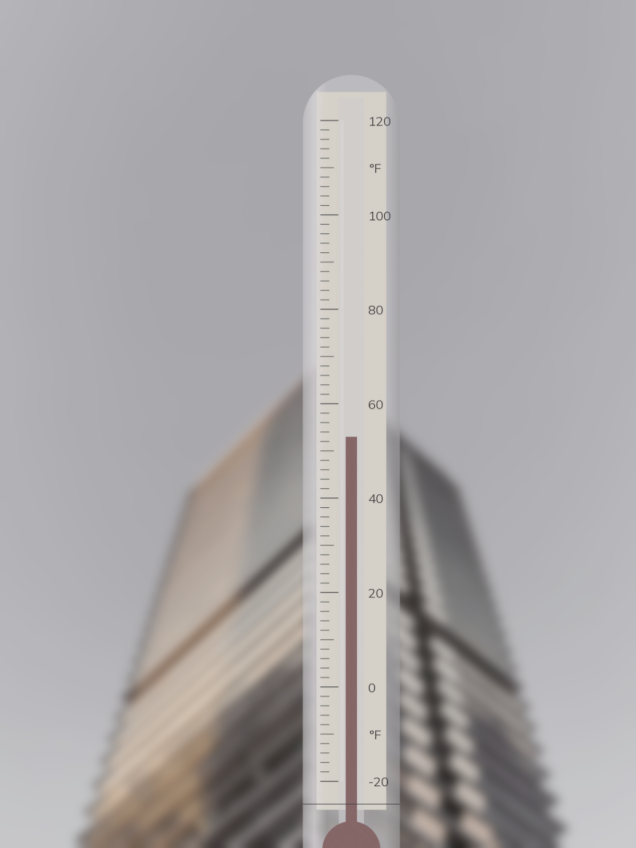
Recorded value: 53; °F
